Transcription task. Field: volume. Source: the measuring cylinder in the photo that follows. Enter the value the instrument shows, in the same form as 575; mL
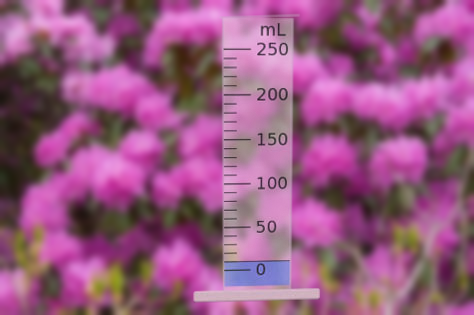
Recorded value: 10; mL
